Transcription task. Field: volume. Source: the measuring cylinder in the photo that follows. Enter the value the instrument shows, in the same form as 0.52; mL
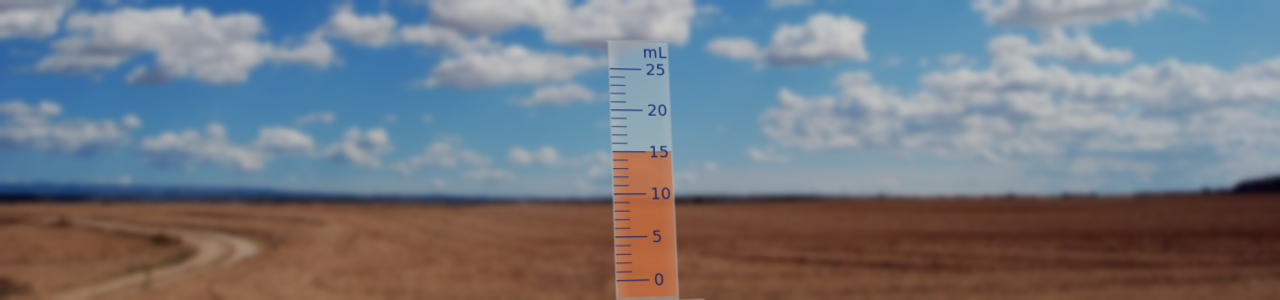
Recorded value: 15; mL
